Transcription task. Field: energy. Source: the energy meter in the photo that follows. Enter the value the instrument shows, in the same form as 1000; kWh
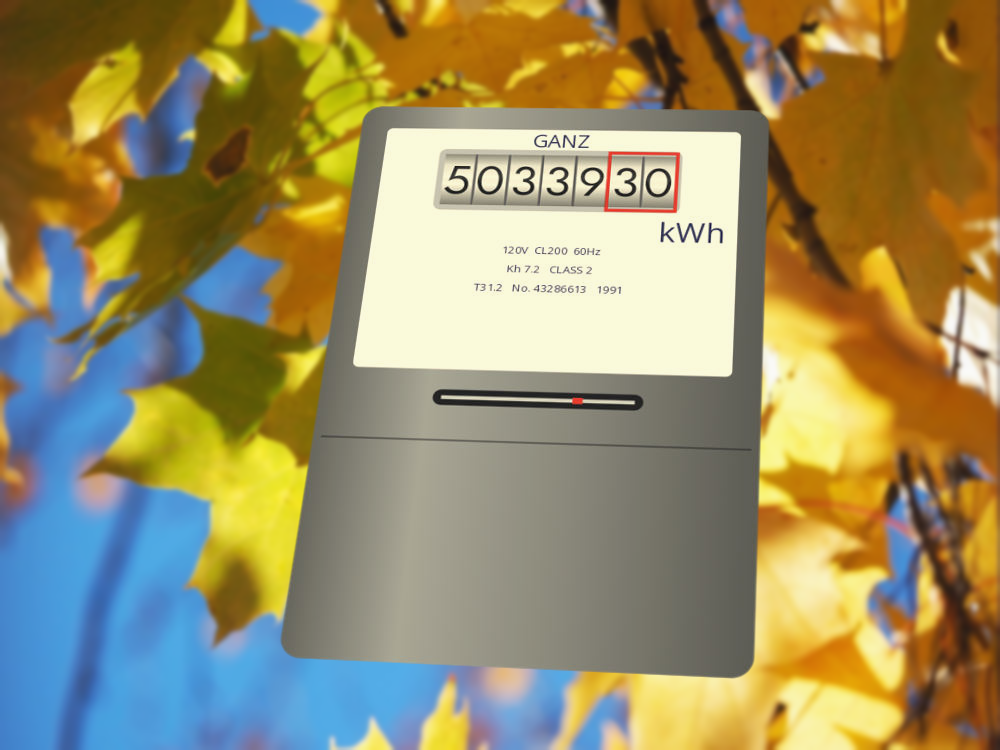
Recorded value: 50339.30; kWh
